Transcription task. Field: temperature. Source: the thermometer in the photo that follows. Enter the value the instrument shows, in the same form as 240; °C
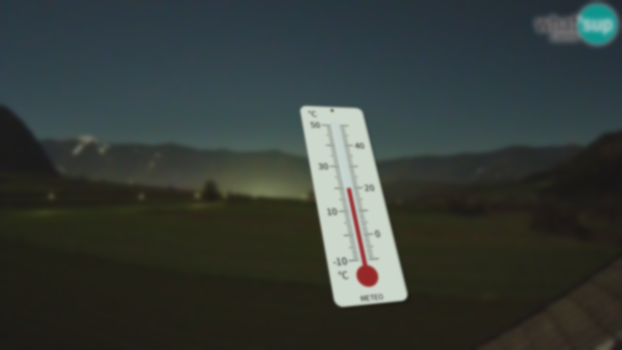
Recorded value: 20; °C
